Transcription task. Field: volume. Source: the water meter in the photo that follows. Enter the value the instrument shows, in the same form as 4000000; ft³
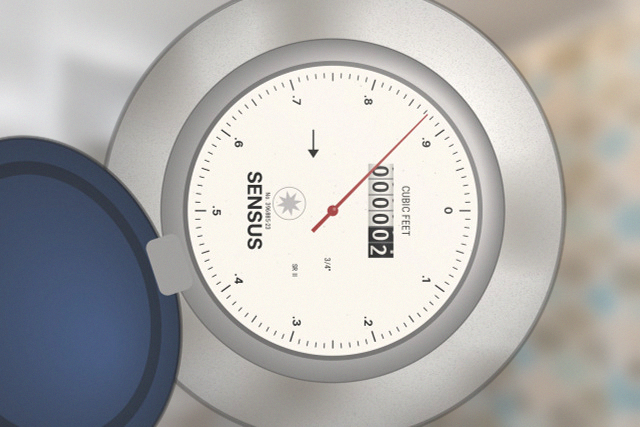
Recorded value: 1.87; ft³
